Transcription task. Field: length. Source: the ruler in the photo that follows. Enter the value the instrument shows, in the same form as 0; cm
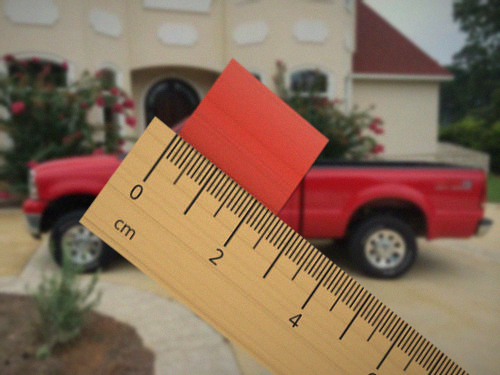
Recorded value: 2.5; cm
